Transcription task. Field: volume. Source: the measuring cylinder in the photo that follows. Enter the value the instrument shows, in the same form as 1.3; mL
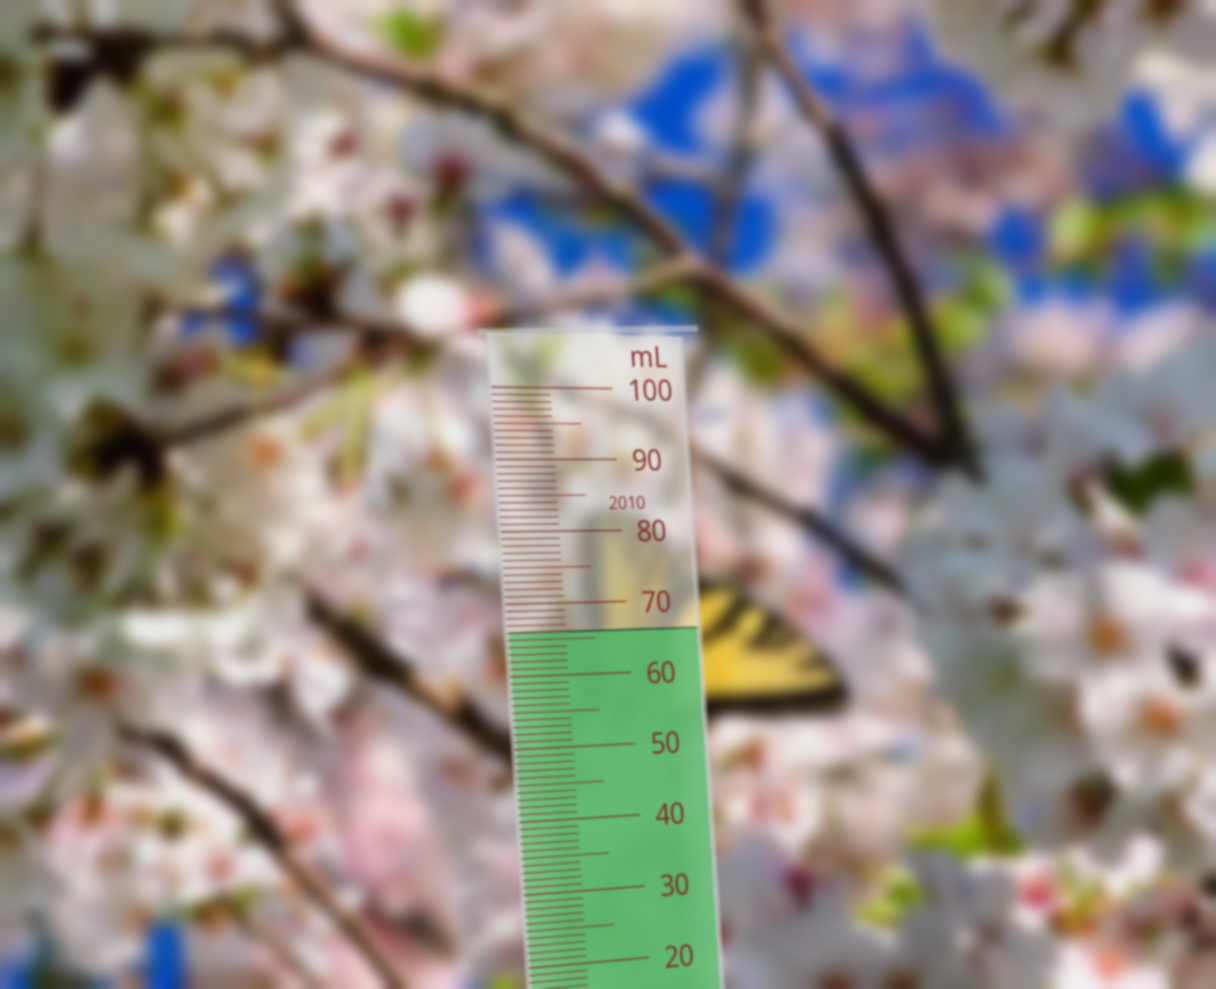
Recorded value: 66; mL
